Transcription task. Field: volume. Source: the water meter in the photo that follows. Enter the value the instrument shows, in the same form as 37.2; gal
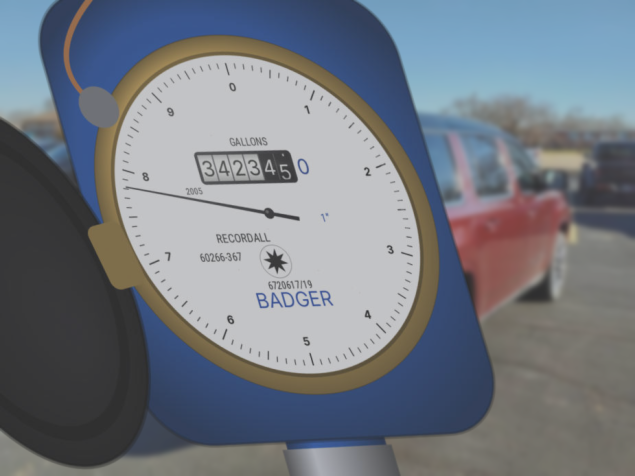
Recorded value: 3423447.8; gal
